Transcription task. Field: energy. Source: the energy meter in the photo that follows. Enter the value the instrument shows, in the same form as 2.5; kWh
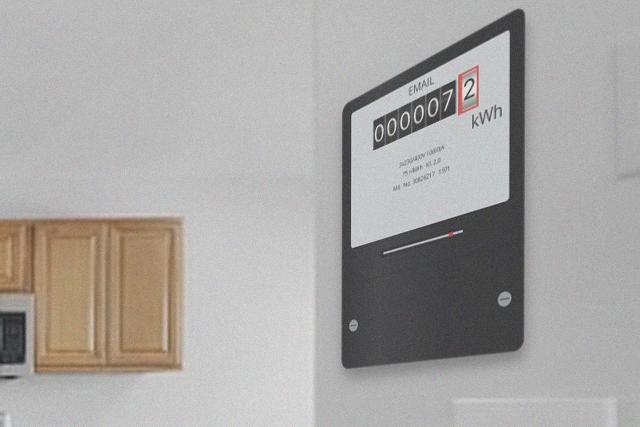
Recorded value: 7.2; kWh
